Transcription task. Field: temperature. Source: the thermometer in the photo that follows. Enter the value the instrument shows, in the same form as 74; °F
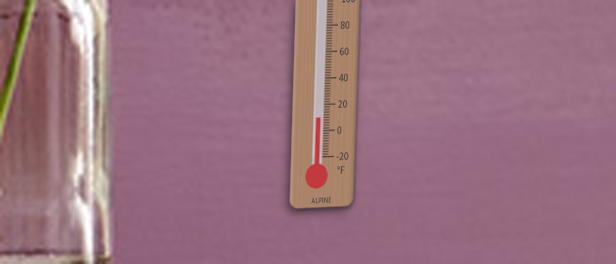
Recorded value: 10; °F
